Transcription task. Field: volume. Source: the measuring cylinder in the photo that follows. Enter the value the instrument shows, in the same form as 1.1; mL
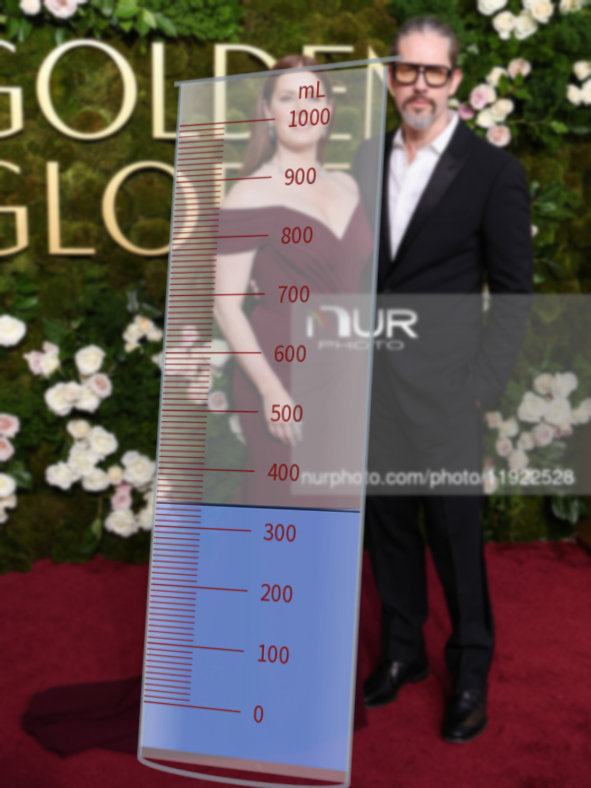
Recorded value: 340; mL
